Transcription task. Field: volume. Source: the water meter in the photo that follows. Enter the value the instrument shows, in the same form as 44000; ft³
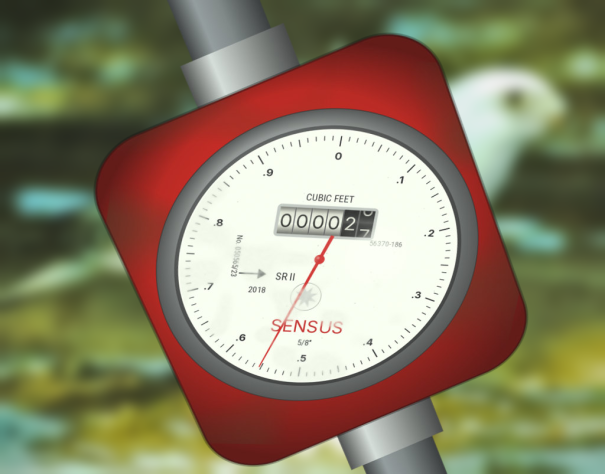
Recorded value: 26.55; ft³
